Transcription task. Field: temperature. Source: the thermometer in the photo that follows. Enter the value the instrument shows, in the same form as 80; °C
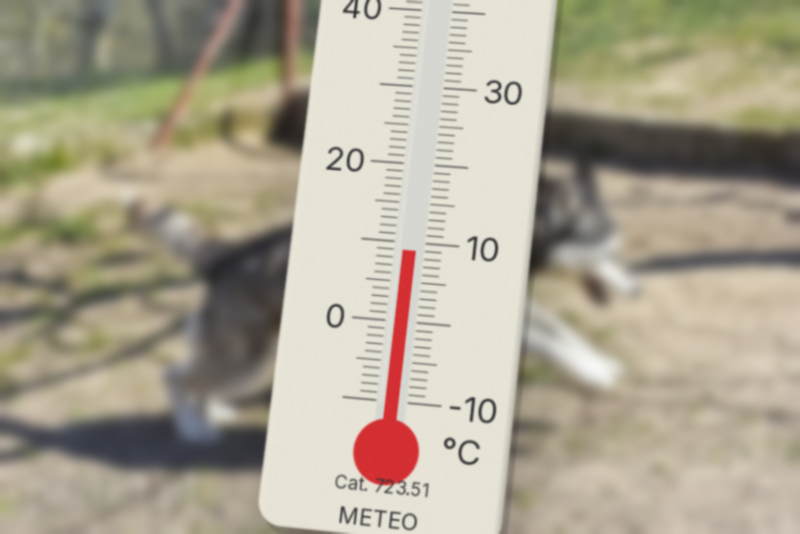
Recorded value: 9; °C
